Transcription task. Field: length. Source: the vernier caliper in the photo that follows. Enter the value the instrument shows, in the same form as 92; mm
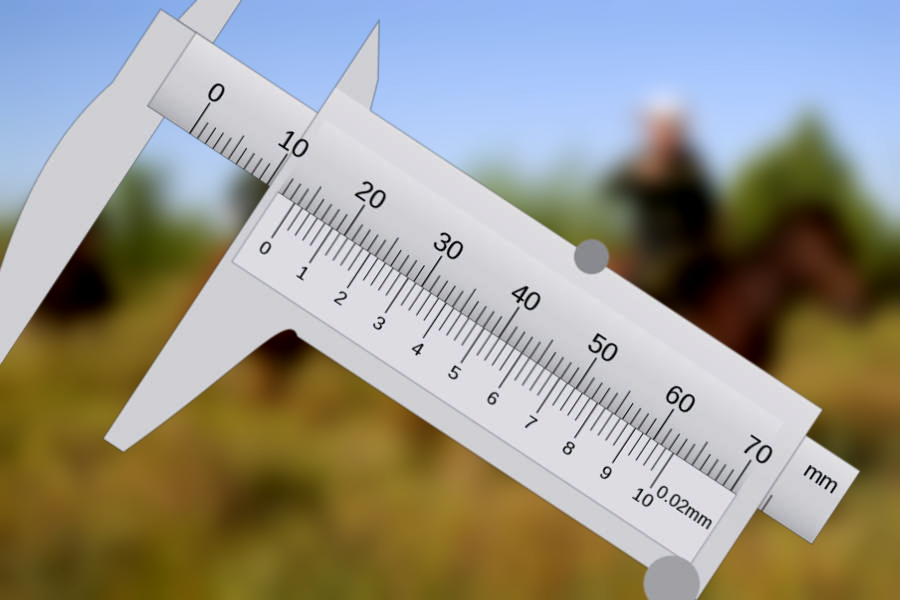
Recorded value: 13.6; mm
